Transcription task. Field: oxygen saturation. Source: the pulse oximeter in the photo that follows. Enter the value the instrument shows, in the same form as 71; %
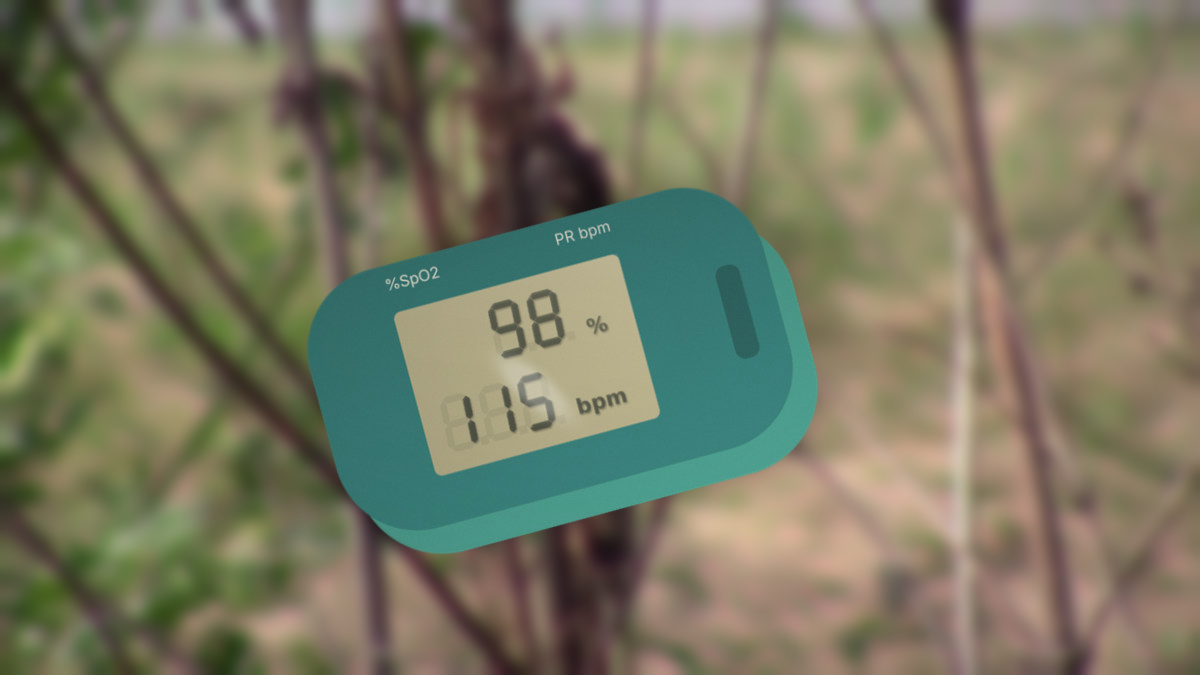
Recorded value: 98; %
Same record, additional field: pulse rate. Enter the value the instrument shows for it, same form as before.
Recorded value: 115; bpm
